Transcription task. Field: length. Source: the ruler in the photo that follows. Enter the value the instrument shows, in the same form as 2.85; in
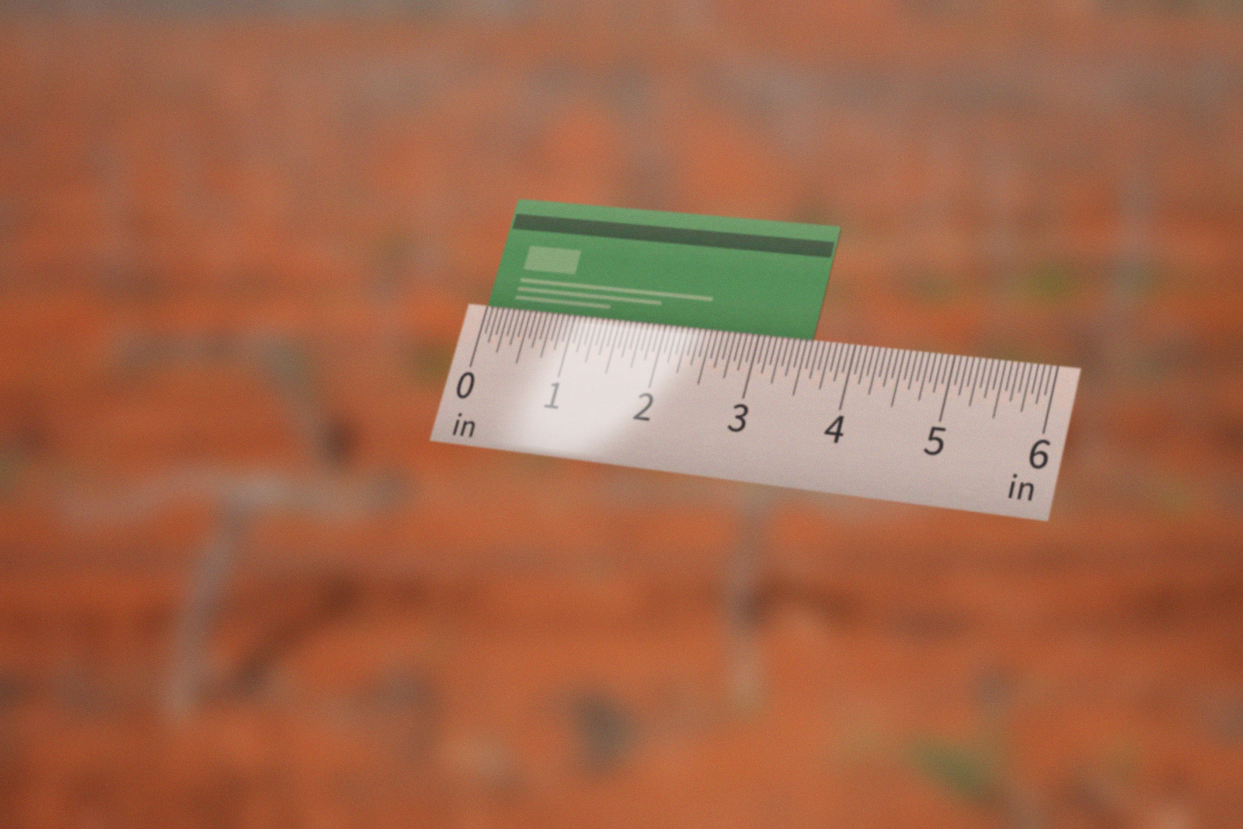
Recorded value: 3.5625; in
